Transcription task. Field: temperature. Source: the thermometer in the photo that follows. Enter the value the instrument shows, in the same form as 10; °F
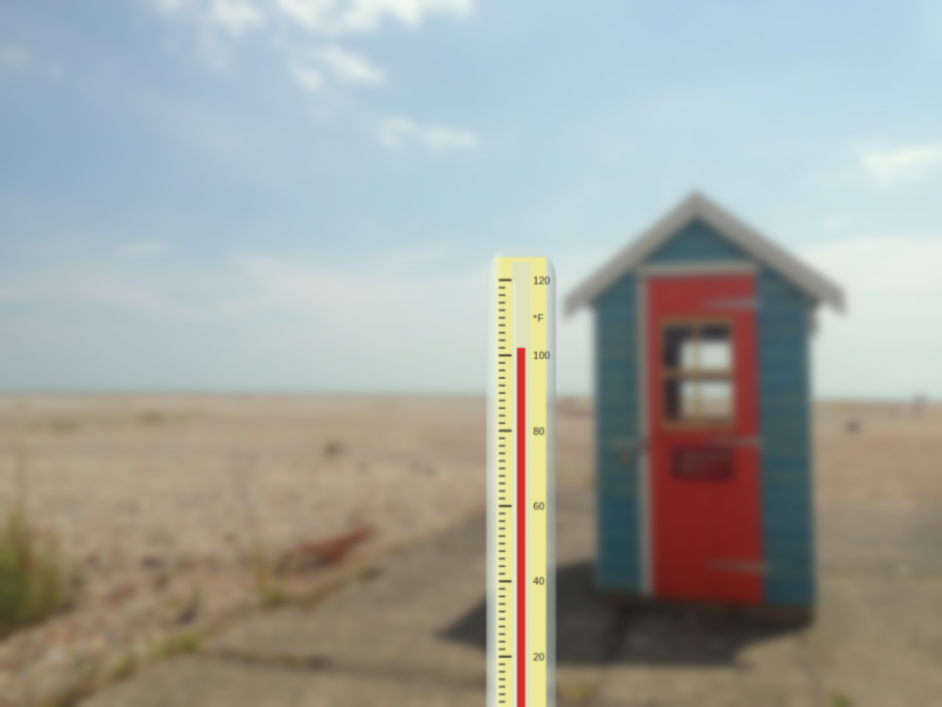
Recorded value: 102; °F
